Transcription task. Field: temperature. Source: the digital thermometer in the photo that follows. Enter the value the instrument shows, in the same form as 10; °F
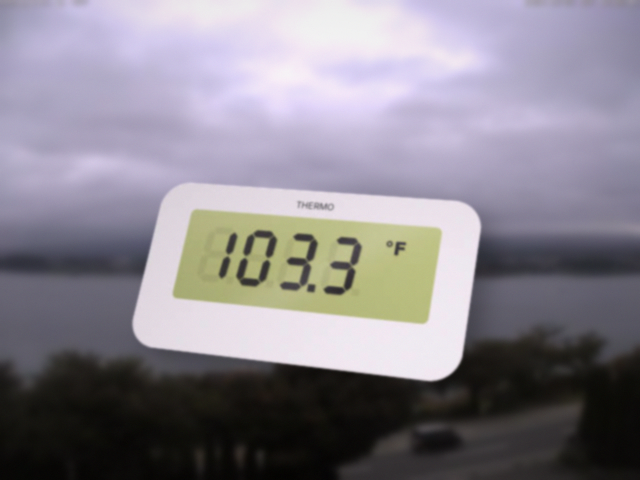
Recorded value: 103.3; °F
